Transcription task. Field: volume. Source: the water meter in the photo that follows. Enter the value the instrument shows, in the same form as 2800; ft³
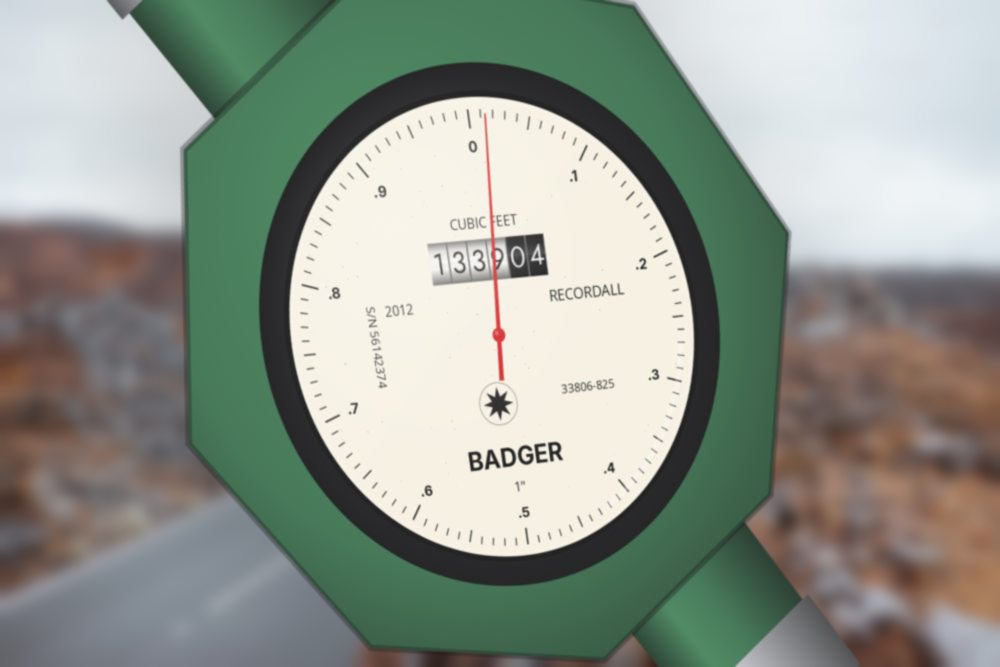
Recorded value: 133904.01; ft³
